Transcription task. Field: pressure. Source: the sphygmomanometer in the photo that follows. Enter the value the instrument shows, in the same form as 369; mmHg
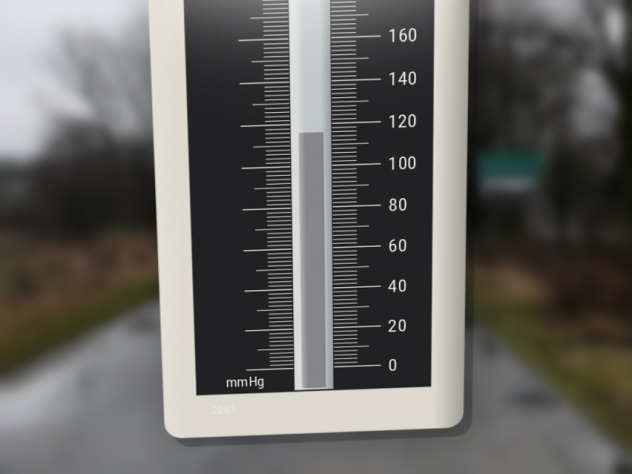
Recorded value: 116; mmHg
